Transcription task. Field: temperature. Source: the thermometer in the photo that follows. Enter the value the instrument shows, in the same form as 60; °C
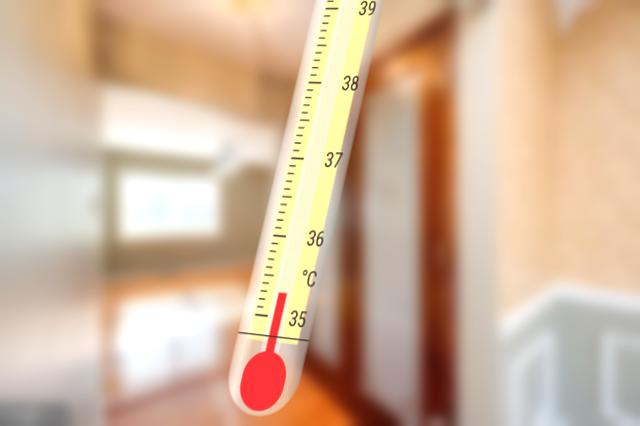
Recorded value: 35.3; °C
